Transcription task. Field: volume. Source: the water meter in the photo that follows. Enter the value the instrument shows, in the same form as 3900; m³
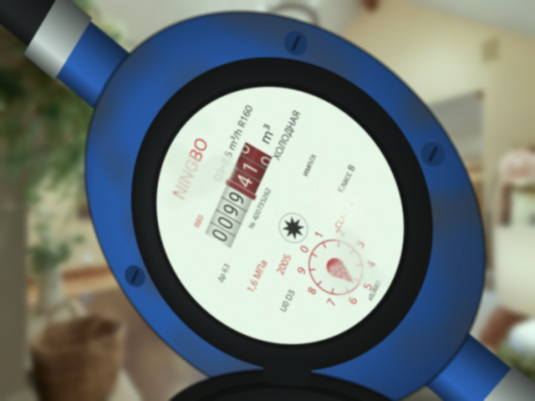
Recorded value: 99.4185; m³
